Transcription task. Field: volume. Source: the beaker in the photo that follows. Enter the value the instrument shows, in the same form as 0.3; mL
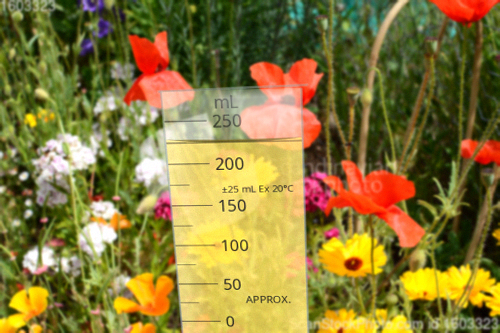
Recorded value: 225; mL
